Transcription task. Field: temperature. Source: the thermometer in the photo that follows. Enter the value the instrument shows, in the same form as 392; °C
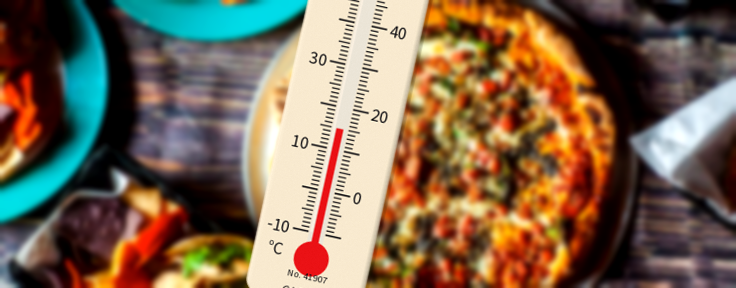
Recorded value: 15; °C
